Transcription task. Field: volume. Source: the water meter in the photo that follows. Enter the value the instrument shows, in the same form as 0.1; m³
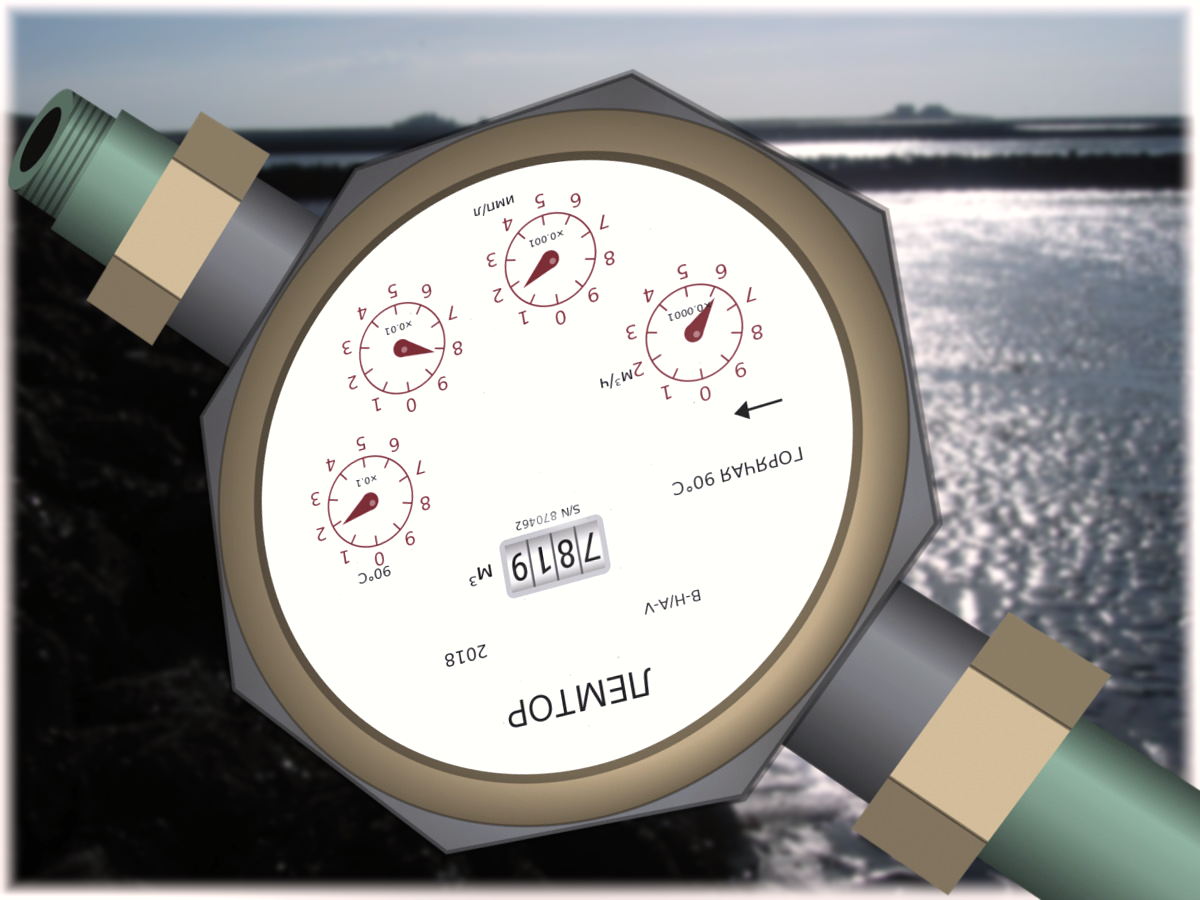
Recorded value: 7819.1816; m³
